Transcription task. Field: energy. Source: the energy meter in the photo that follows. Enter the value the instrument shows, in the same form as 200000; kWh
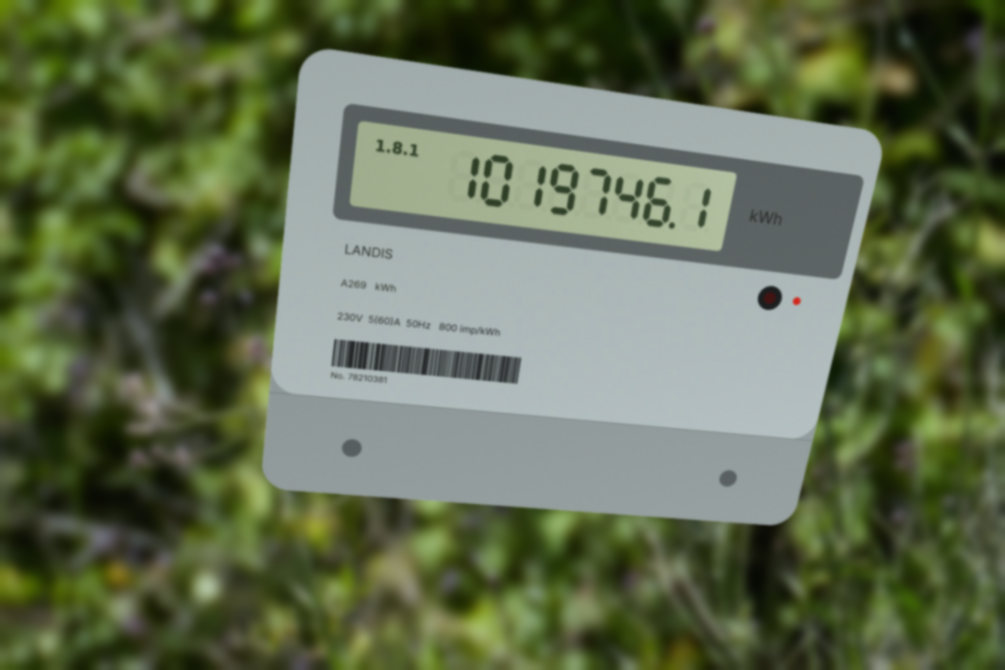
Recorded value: 1019746.1; kWh
